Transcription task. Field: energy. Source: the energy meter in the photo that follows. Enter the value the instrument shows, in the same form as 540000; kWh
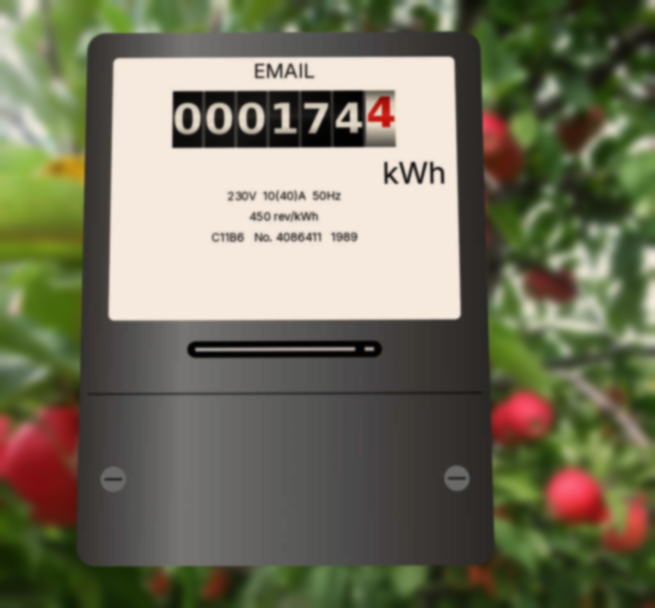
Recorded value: 174.4; kWh
